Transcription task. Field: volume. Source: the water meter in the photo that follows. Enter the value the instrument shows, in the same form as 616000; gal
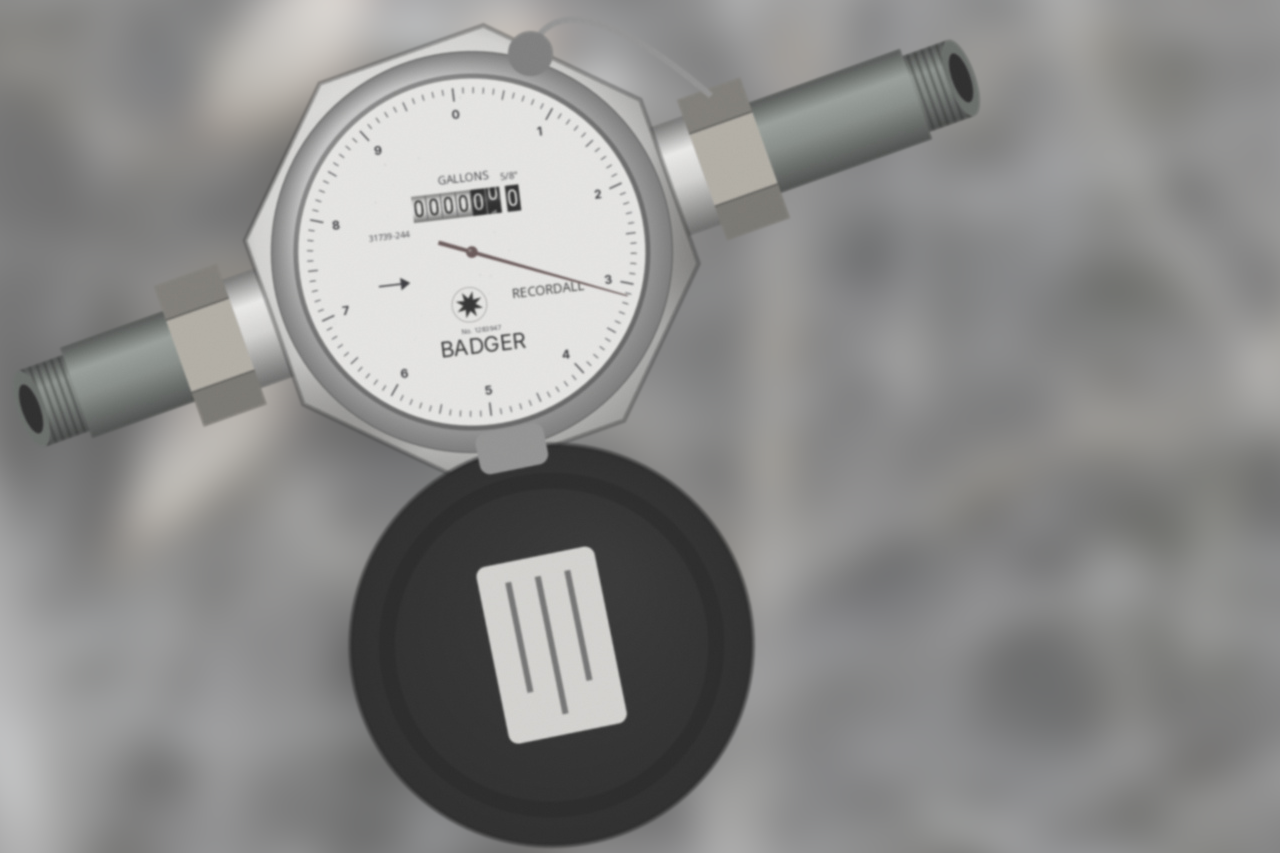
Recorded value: 3.1; gal
